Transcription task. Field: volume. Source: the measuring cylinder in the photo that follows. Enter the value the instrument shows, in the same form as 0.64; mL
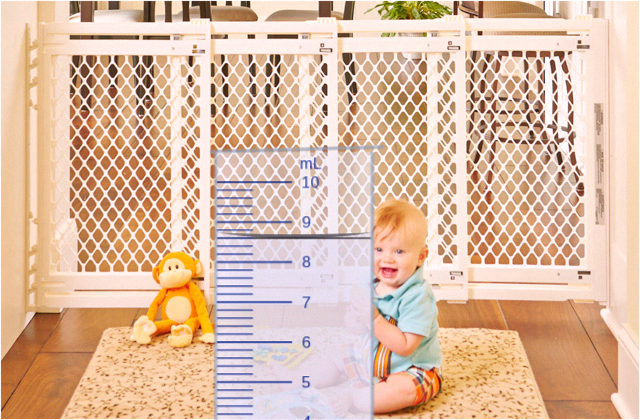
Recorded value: 8.6; mL
